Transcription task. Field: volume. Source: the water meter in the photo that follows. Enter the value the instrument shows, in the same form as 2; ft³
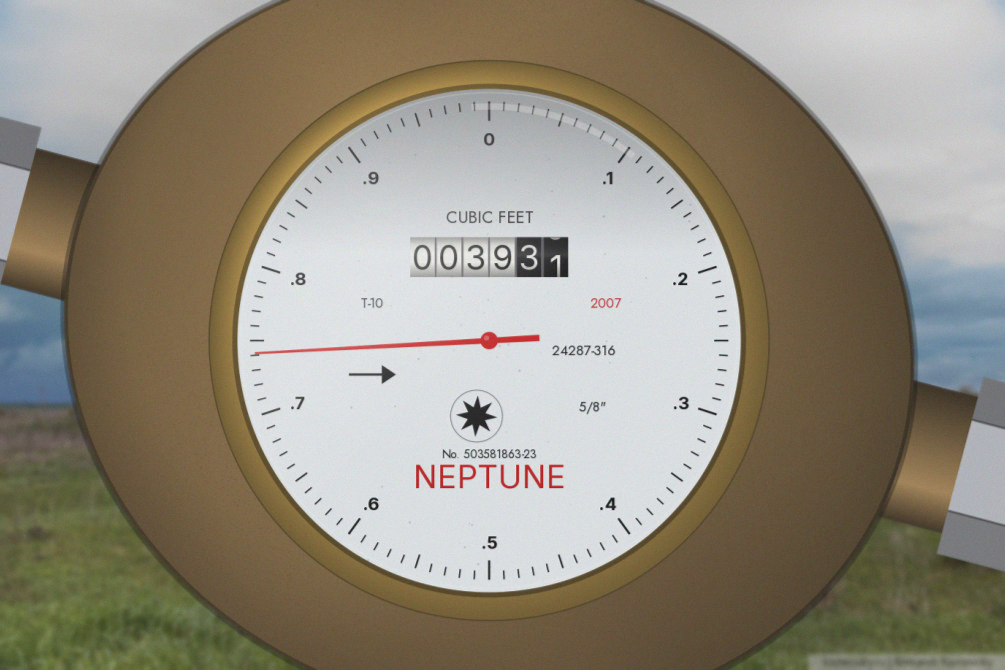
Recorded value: 3930.74; ft³
